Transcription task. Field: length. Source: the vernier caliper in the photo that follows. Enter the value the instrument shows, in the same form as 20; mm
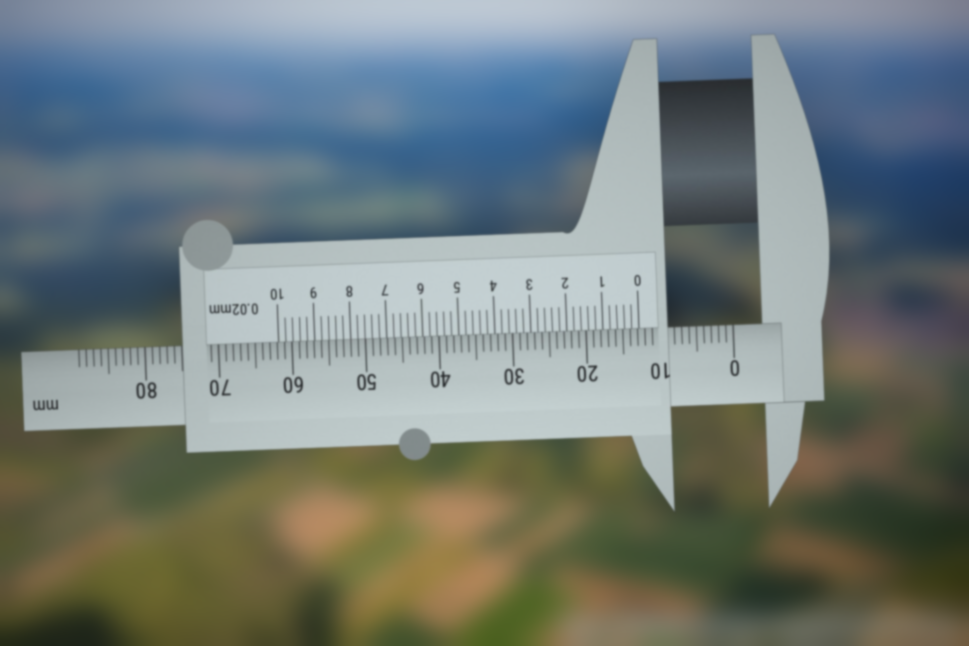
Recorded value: 12.8; mm
